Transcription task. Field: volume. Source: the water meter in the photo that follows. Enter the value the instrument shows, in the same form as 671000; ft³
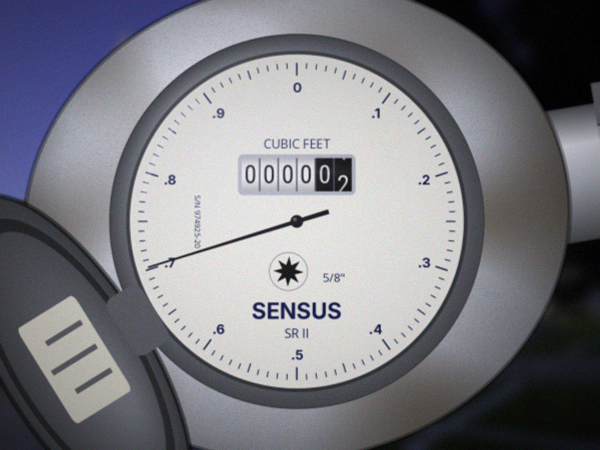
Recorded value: 1.70; ft³
